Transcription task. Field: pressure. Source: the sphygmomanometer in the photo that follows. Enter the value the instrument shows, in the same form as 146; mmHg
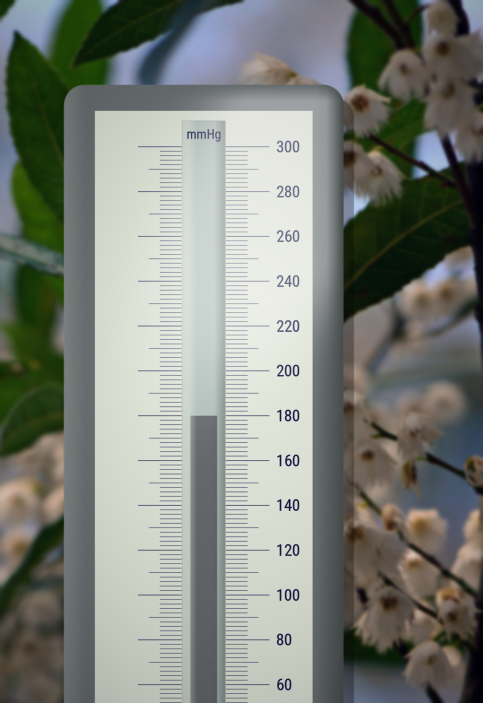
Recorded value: 180; mmHg
